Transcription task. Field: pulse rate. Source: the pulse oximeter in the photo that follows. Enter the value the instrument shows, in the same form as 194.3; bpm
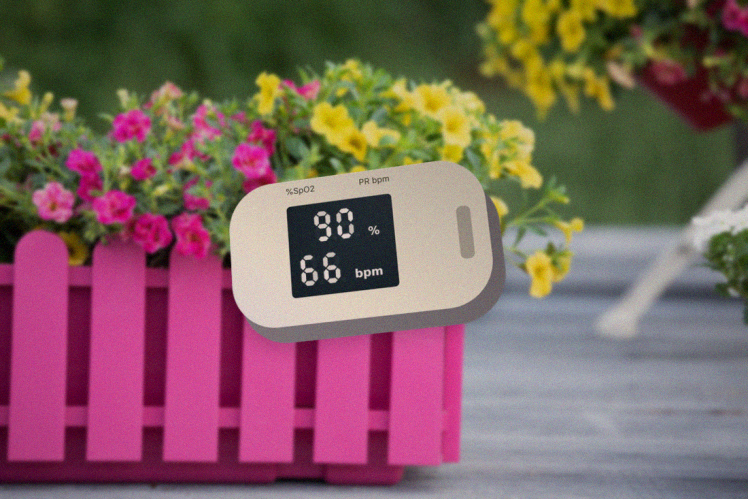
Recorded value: 66; bpm
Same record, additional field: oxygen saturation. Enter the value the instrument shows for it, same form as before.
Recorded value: 90; %
